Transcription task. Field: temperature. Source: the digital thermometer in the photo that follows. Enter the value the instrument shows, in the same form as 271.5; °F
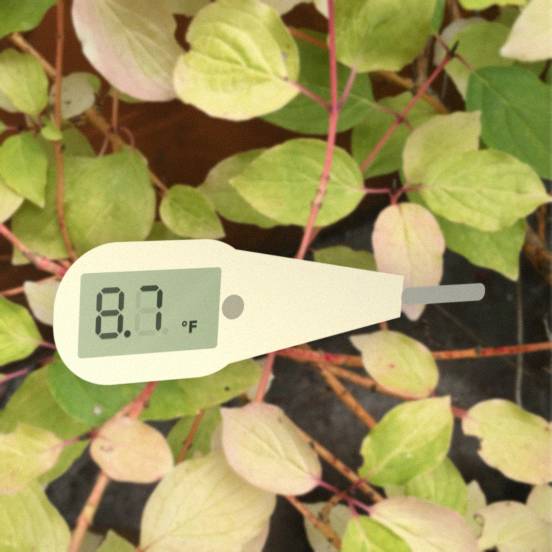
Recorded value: 8.7; °F
